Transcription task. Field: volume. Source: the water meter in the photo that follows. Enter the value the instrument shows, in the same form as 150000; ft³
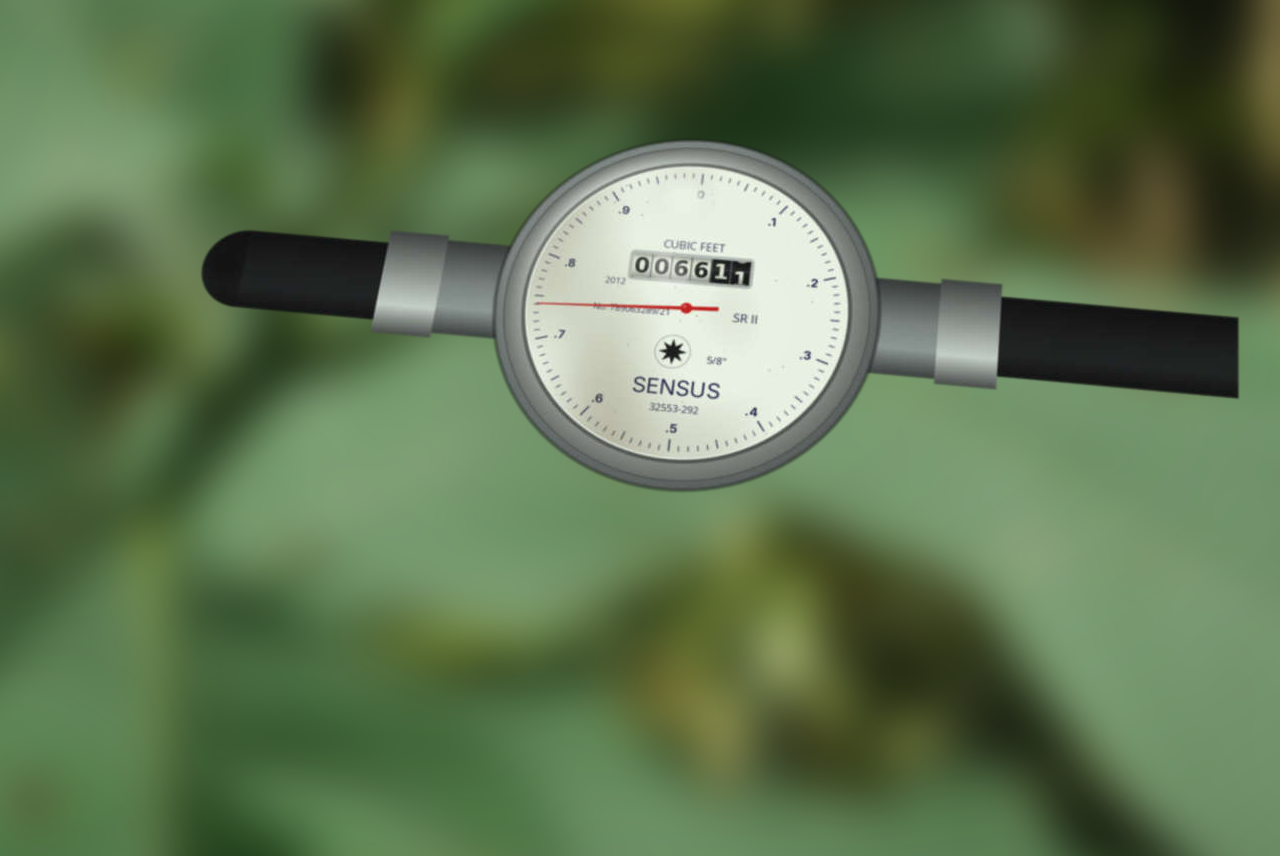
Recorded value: 6610.74; ft³
